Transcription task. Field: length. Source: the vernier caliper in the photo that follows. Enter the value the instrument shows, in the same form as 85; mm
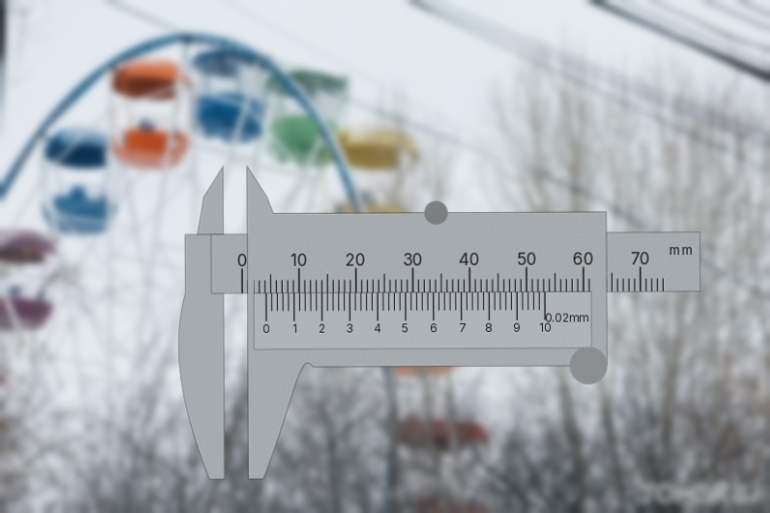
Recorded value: 4.2; mm
